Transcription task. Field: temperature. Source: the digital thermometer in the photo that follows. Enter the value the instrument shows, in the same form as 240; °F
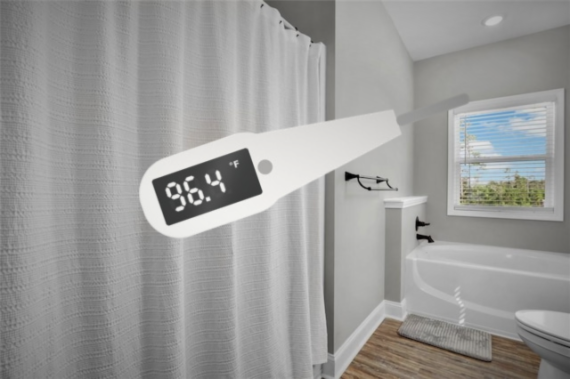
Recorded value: 96.4; °F
